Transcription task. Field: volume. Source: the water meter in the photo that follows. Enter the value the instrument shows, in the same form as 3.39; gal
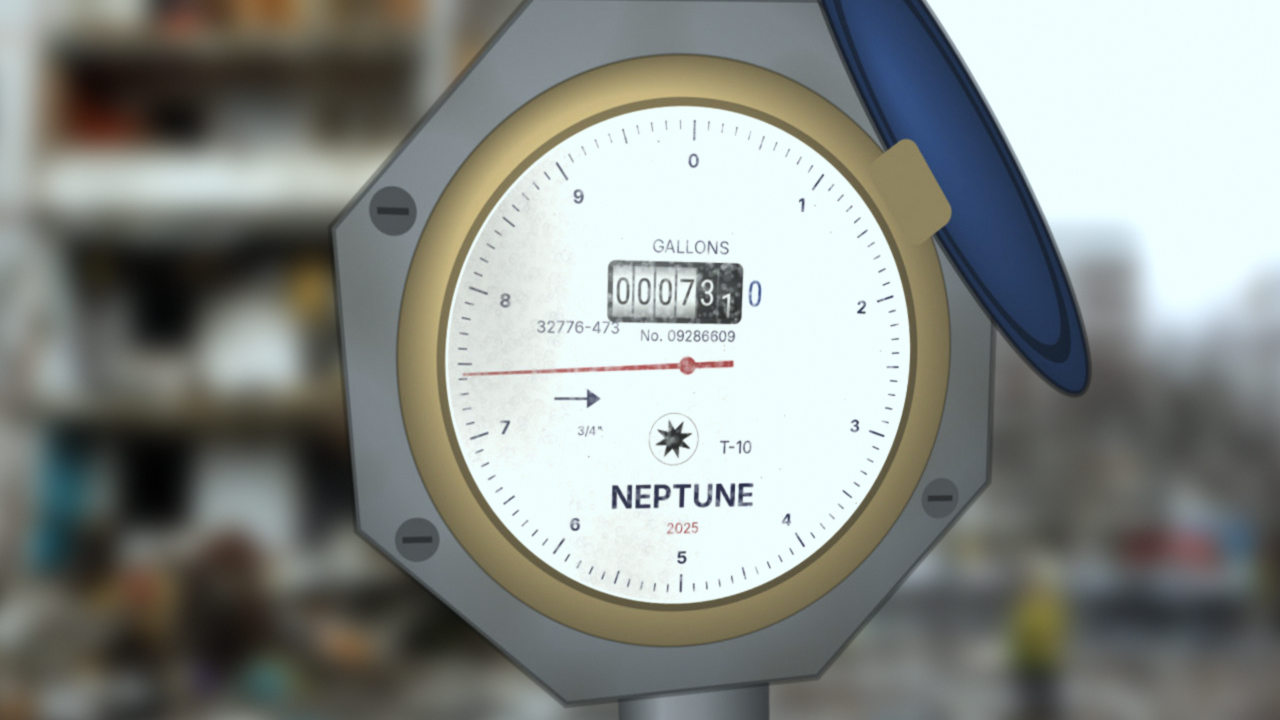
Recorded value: 7307.4; gal
